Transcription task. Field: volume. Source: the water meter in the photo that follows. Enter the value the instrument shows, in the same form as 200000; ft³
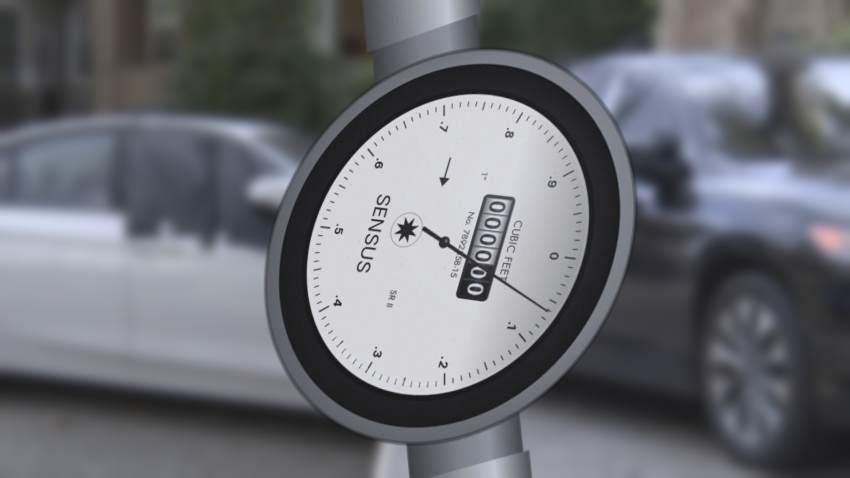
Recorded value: 0.06; ft³
